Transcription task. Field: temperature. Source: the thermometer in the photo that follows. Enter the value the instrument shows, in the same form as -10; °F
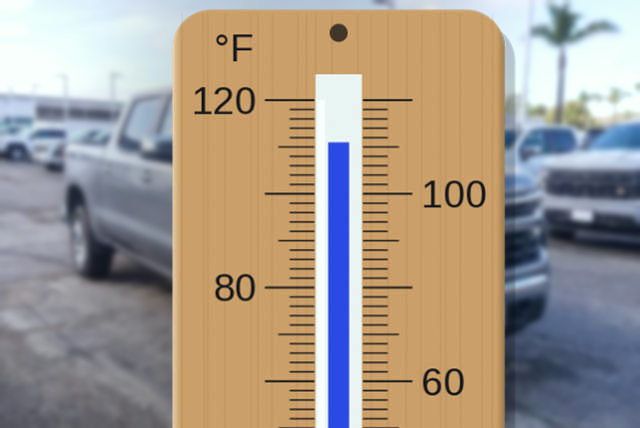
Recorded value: 111; °F
